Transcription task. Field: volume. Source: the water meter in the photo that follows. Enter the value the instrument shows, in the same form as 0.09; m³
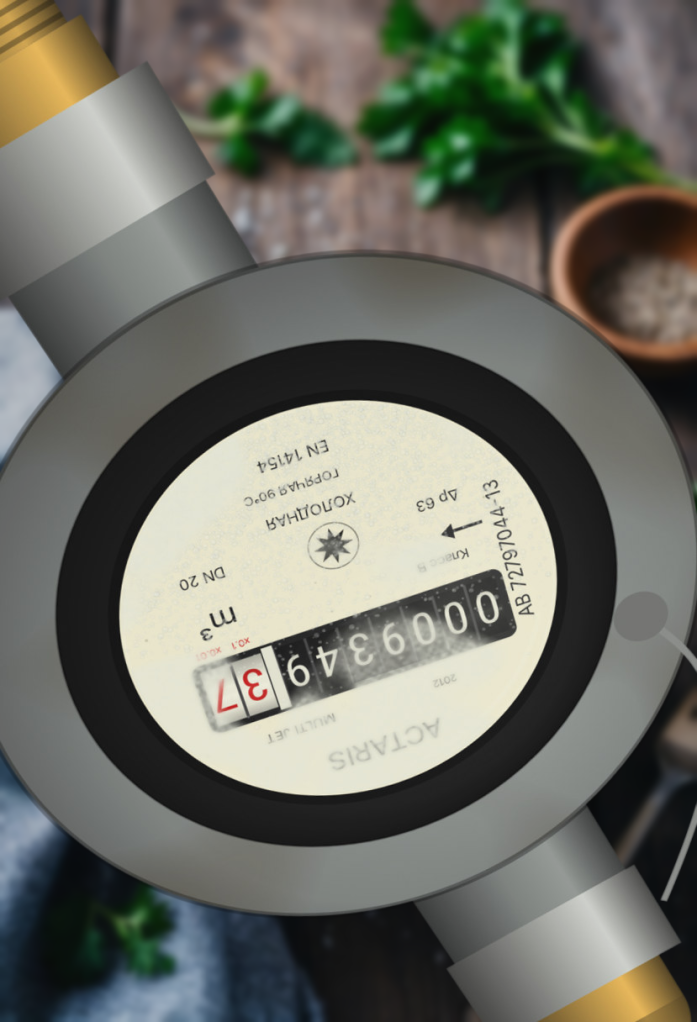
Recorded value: 9349.37; m³
